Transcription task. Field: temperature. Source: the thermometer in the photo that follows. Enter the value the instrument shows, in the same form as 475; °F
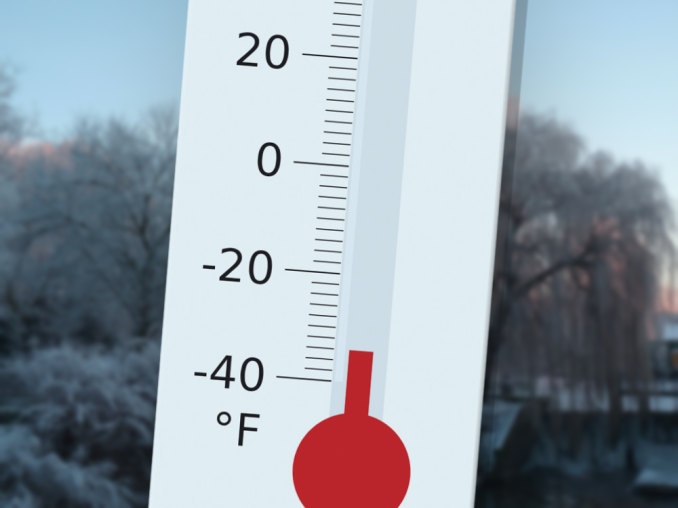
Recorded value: -34; °F
